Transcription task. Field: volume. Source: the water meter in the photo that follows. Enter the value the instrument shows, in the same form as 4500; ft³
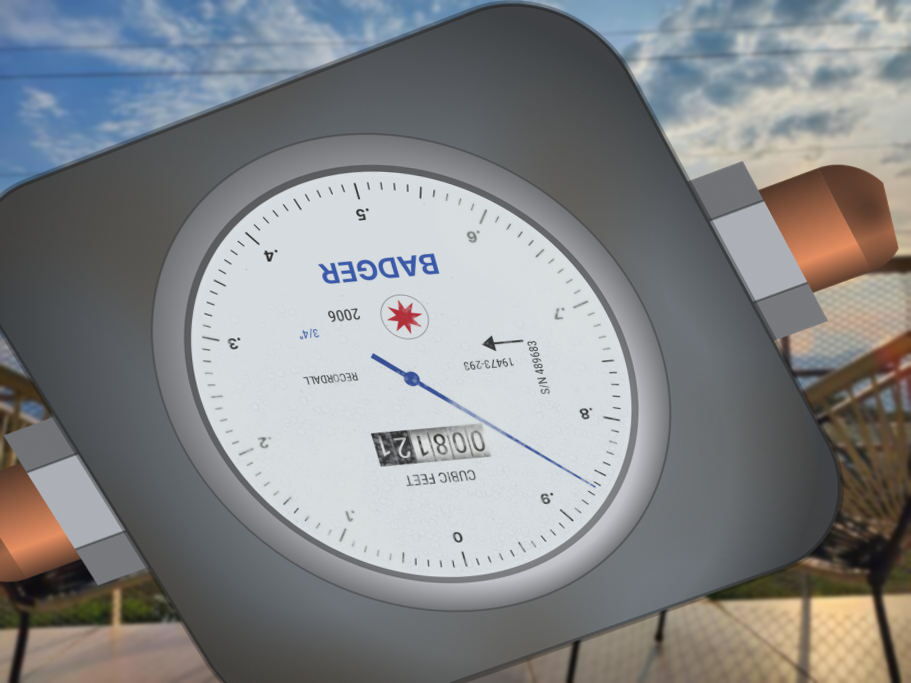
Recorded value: 8120.86; ft³
